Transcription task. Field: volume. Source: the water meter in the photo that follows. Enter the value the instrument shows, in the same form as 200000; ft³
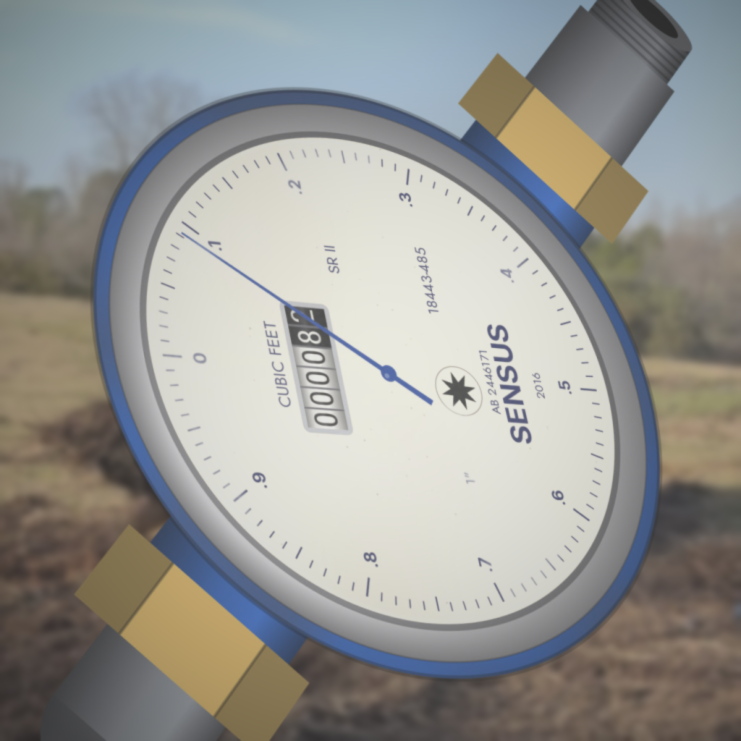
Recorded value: 82.09; ft³
